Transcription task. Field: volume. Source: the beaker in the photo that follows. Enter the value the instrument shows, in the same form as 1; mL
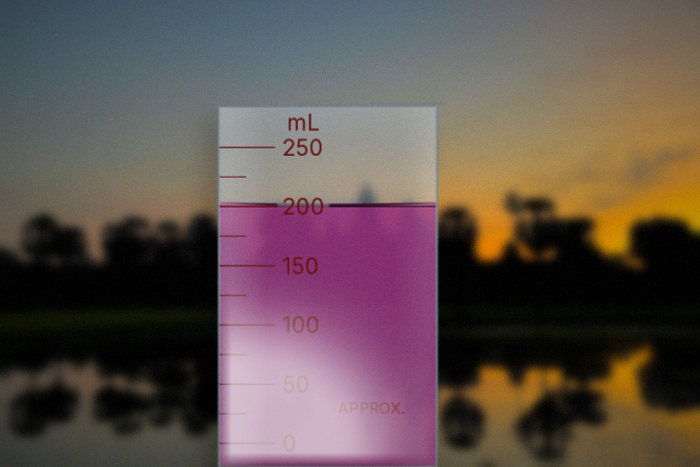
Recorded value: 200; mL
